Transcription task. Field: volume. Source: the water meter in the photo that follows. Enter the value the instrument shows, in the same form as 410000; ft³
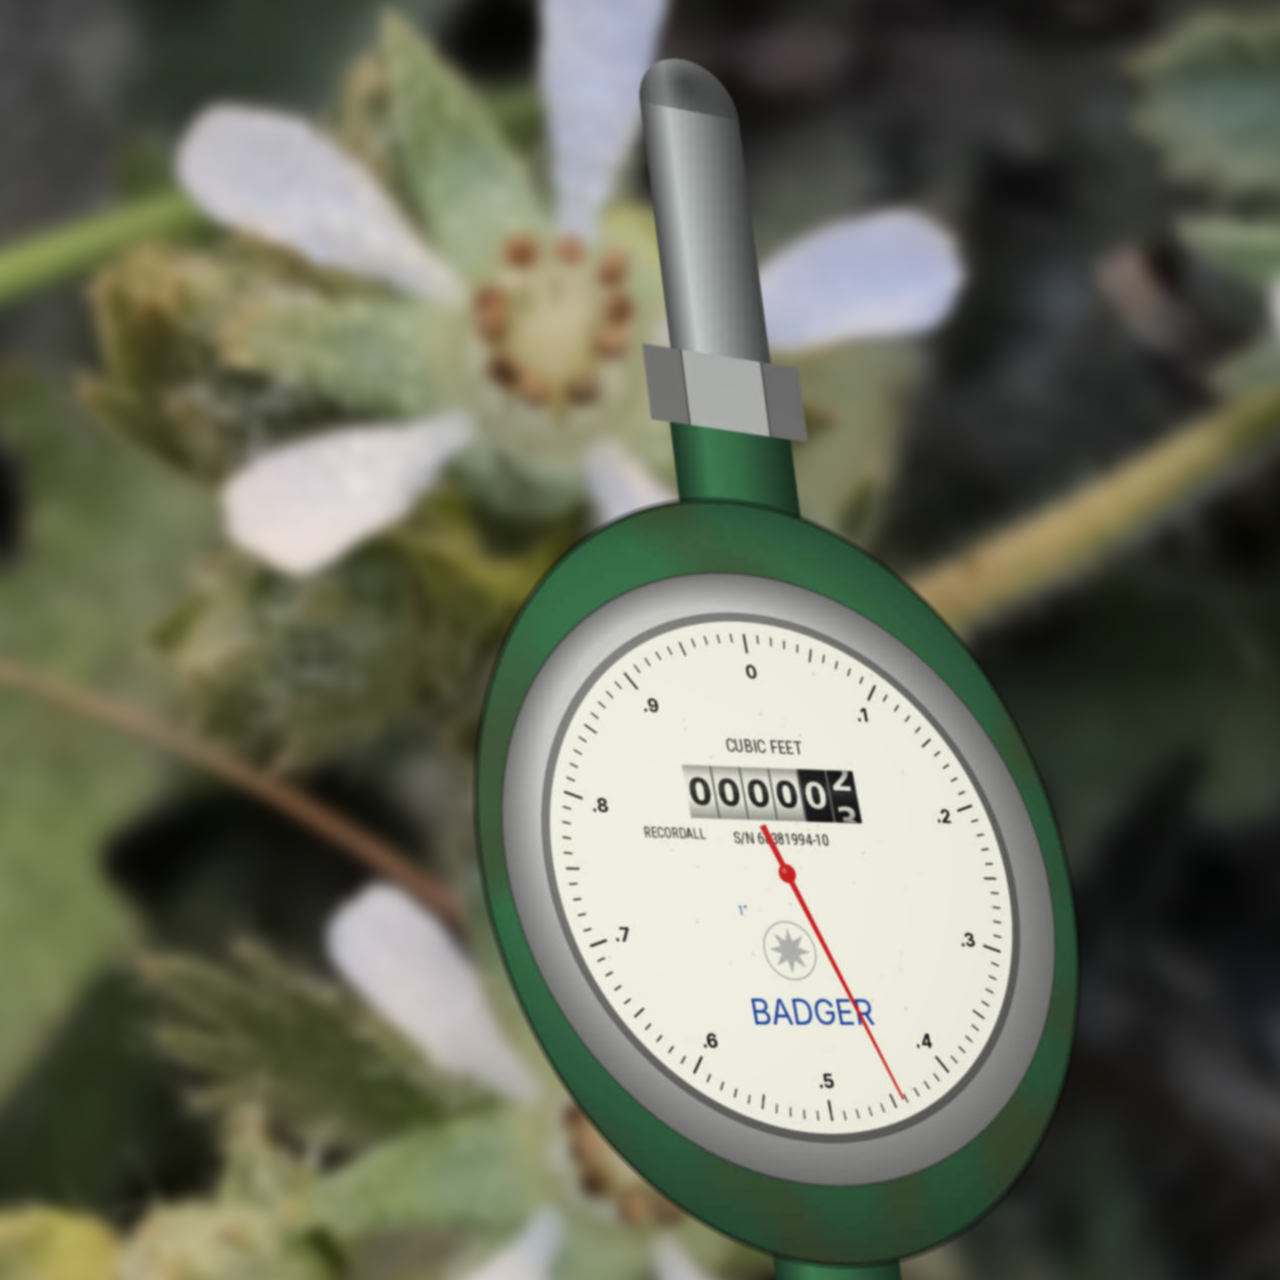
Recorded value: 2.44; ft³
